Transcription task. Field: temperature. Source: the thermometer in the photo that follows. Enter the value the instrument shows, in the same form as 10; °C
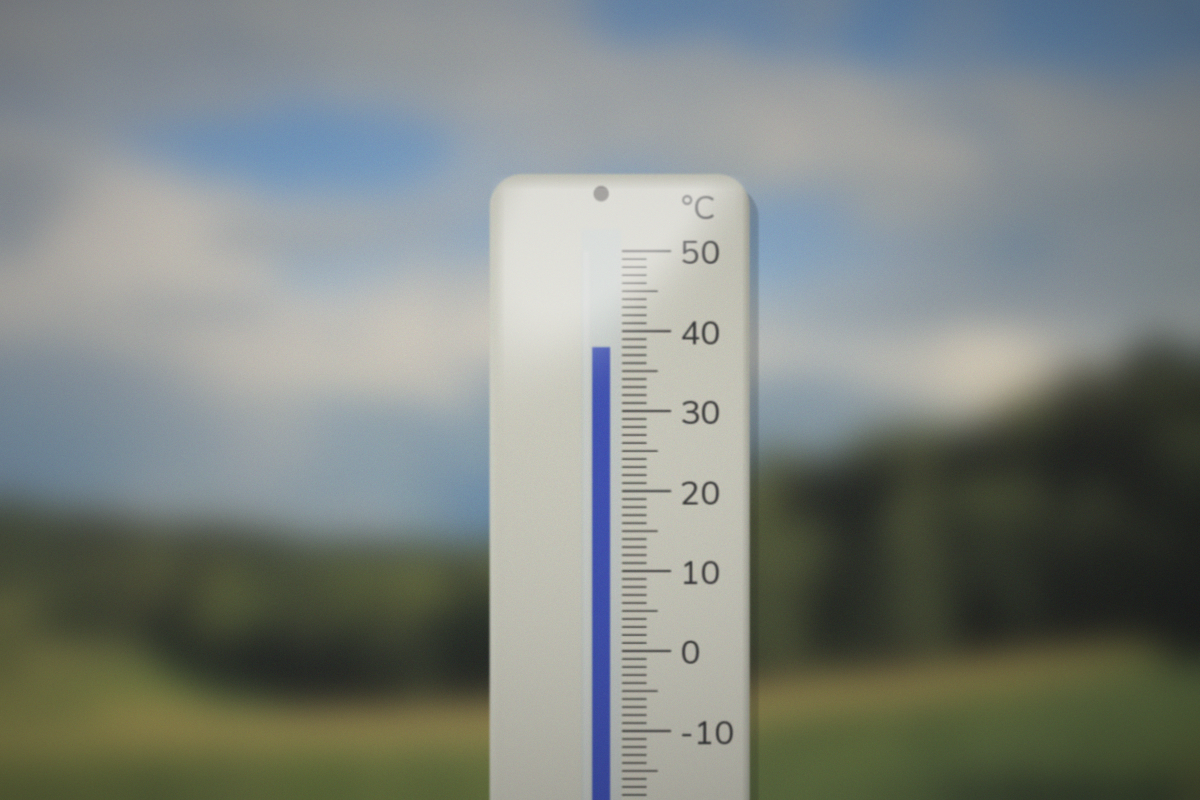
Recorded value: 38; °C
